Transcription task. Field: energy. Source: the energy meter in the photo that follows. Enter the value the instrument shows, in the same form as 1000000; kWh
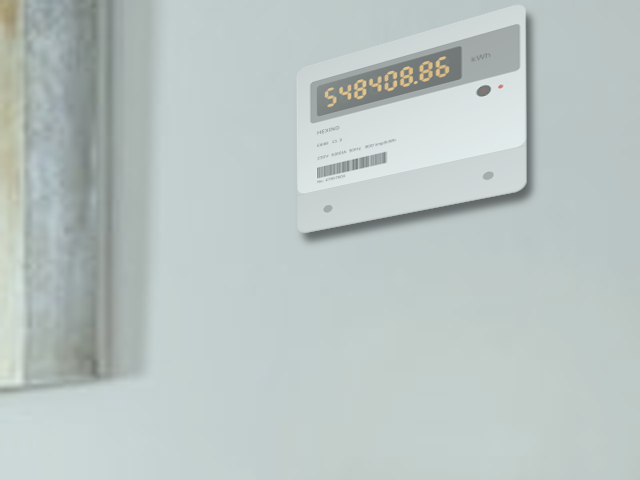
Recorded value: 548408.86; kWh
